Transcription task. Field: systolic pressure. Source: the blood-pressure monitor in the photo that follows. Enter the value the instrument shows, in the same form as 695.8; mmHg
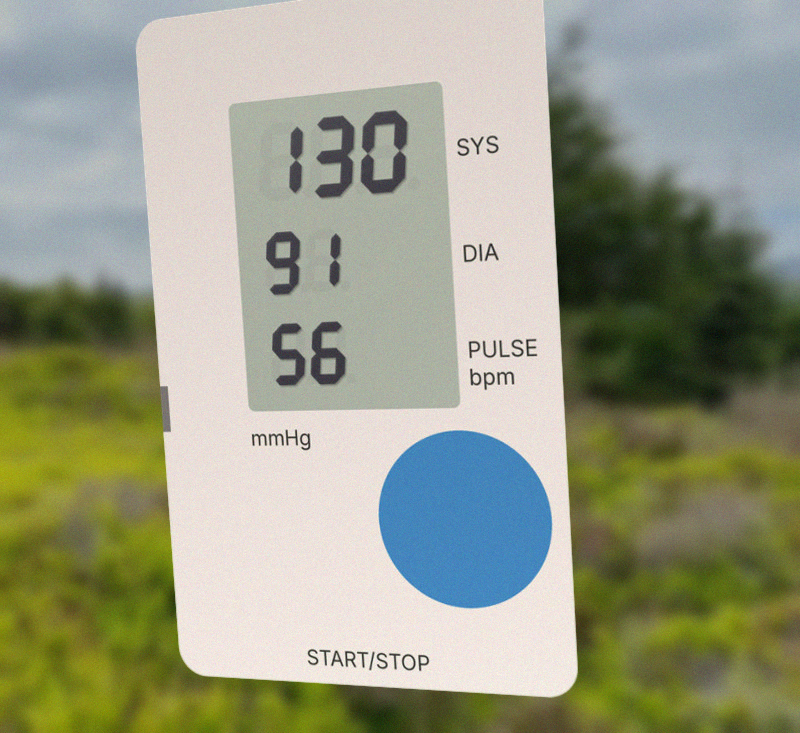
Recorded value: 130; mmHg
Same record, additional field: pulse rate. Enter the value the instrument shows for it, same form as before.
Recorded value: 56; bpm
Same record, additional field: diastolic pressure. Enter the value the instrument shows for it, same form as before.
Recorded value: 91; mmHg
